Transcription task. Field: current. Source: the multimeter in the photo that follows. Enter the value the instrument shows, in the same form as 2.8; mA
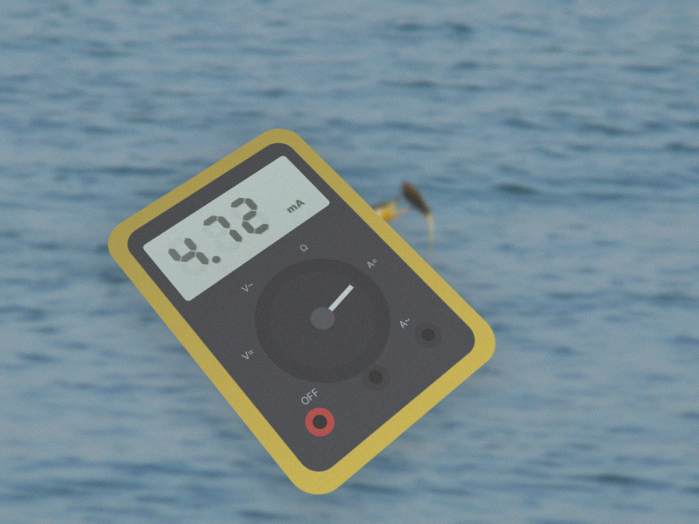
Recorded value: 4.72; mA
